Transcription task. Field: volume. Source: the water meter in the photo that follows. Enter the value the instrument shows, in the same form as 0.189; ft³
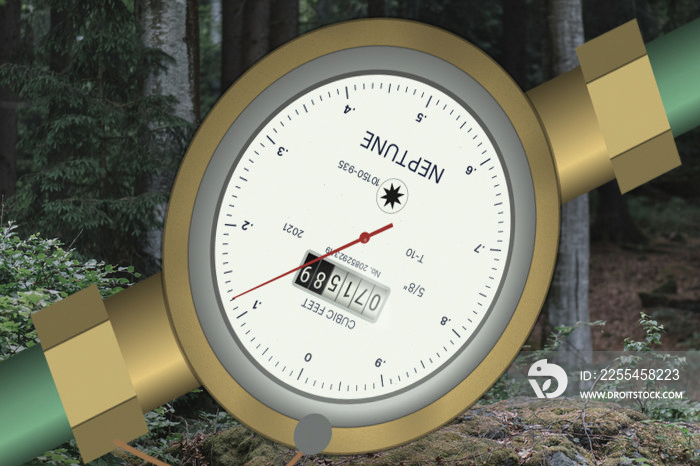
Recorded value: 71589.12; ft³
